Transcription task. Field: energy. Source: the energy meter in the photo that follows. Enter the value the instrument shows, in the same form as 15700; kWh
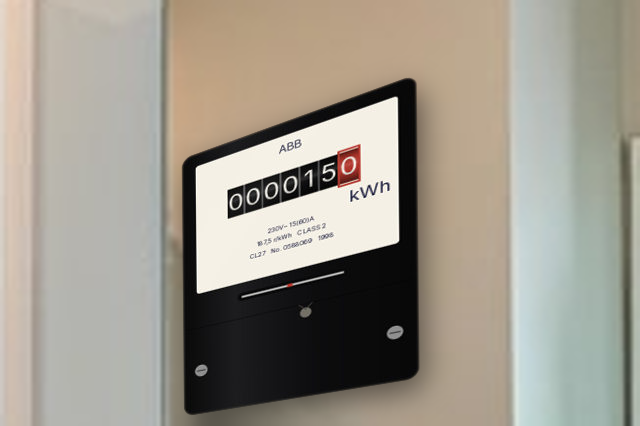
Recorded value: 15.0; kWh
